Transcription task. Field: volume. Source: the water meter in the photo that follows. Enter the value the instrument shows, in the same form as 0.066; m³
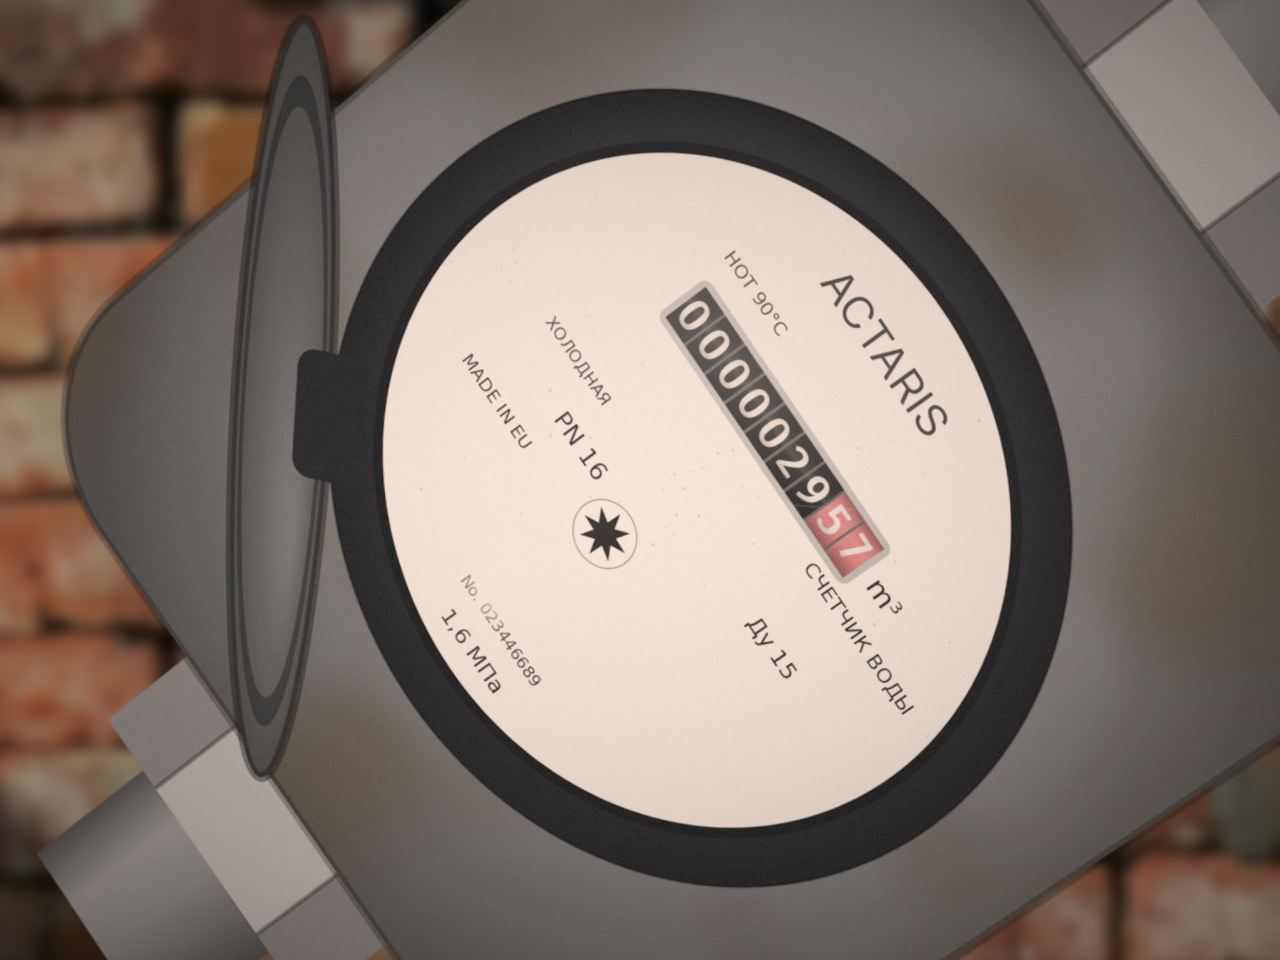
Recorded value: 29.57; m³
